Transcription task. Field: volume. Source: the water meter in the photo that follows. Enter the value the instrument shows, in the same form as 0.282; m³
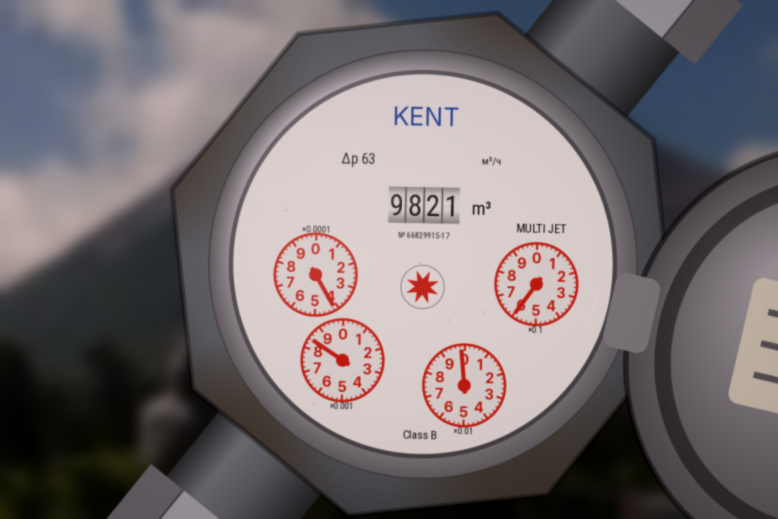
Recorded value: 9821.5984; m³
